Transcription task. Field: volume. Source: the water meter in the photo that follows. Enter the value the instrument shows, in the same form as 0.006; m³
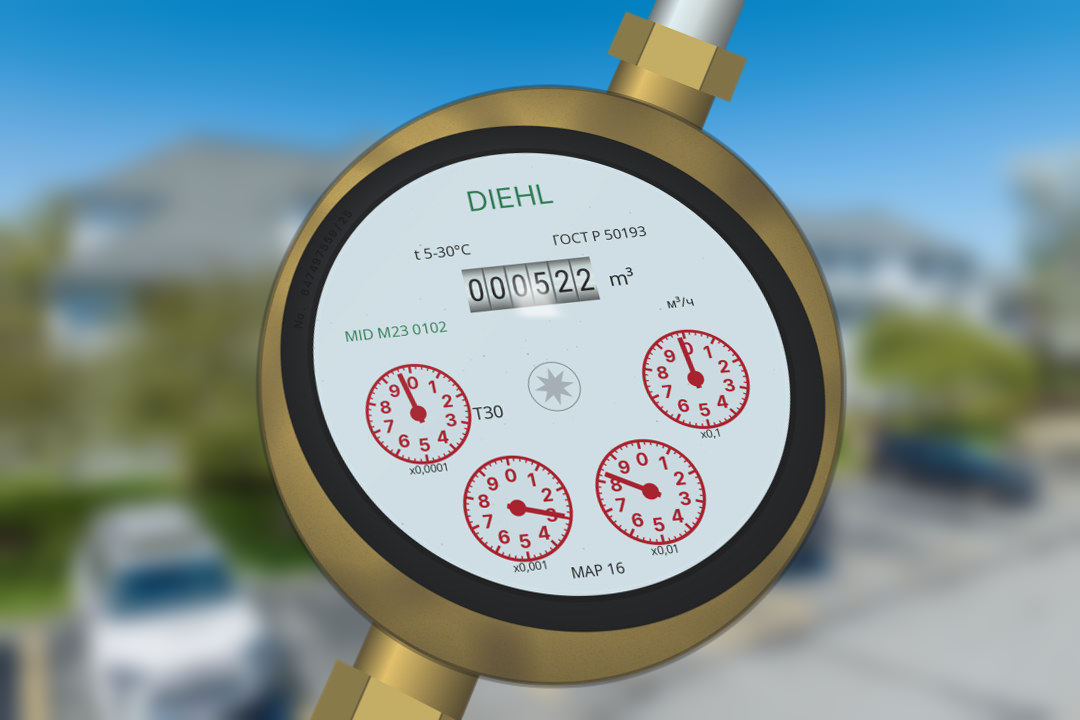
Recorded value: 521.9829; m³
